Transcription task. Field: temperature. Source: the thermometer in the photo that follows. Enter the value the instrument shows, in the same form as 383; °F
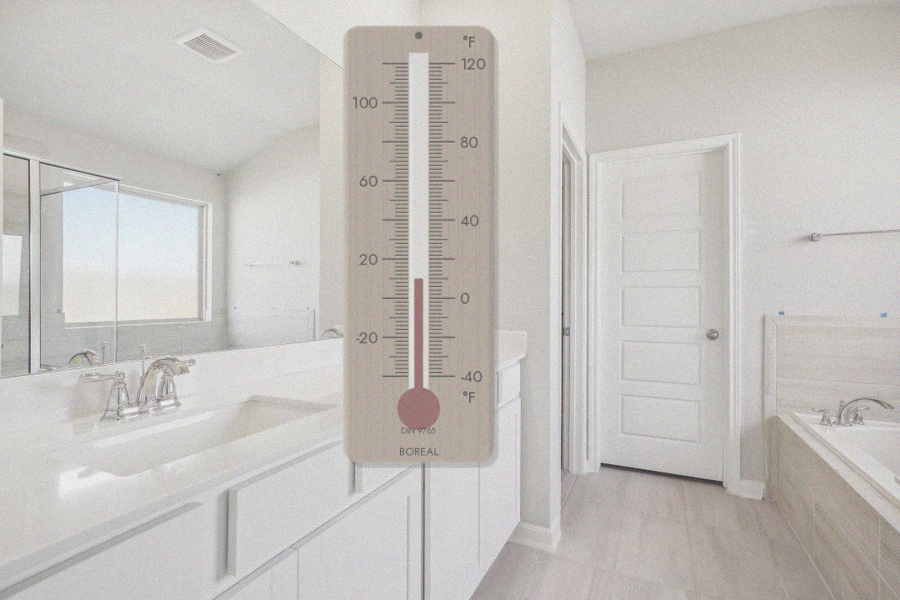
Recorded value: 10; °F
